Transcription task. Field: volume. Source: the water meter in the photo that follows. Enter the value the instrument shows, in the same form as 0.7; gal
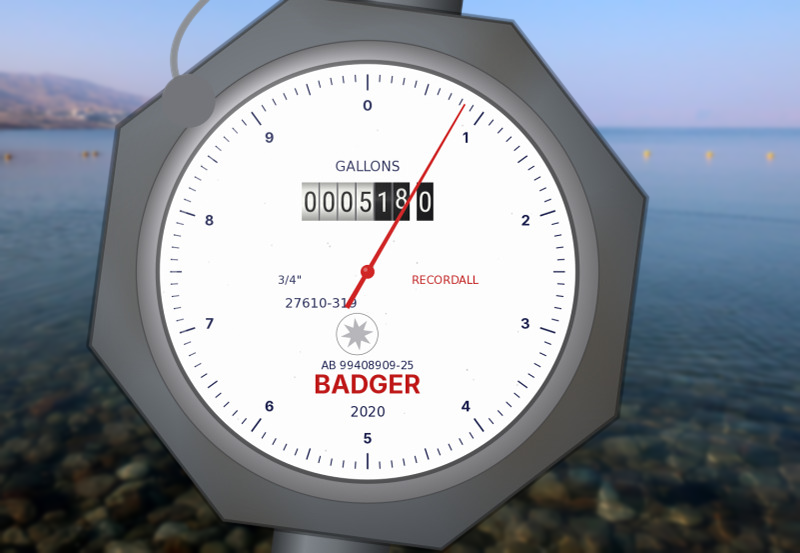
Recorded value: 5180.8; gal
